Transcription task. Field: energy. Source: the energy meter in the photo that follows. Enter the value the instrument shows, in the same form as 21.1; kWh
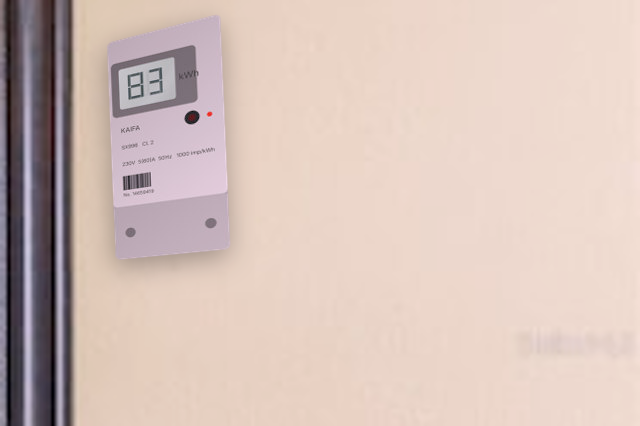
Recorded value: 83; kWh
